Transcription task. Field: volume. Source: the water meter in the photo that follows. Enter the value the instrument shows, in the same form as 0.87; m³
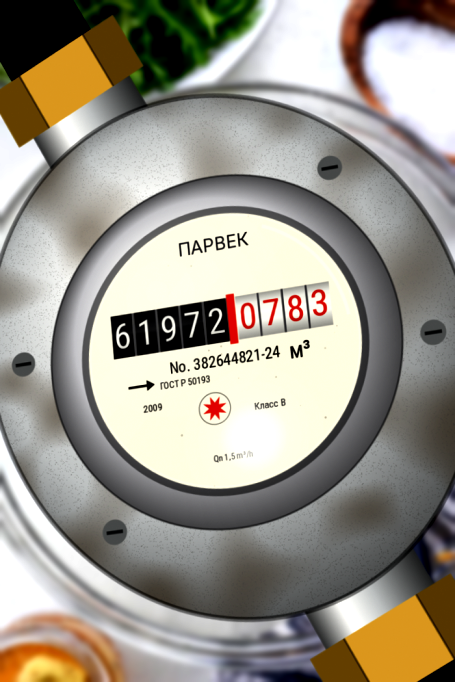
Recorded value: 61972.0783; m³
